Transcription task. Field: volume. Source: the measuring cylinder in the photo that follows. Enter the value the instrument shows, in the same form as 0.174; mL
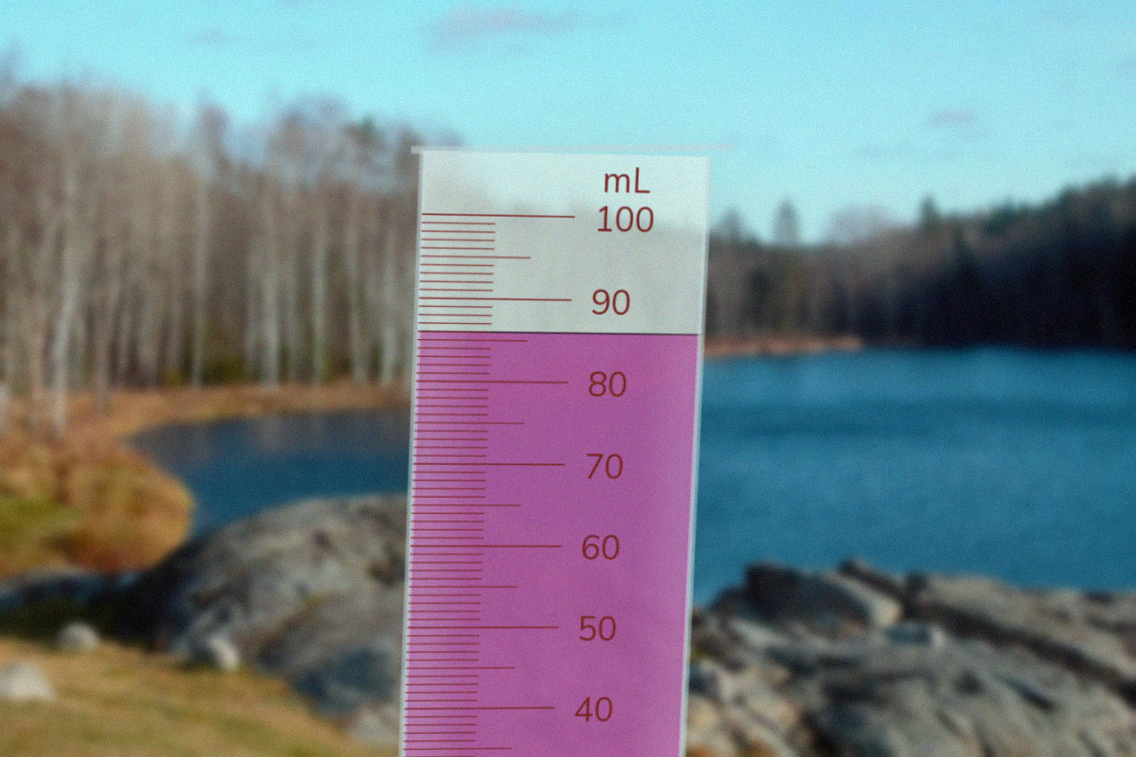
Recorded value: 86; mL
